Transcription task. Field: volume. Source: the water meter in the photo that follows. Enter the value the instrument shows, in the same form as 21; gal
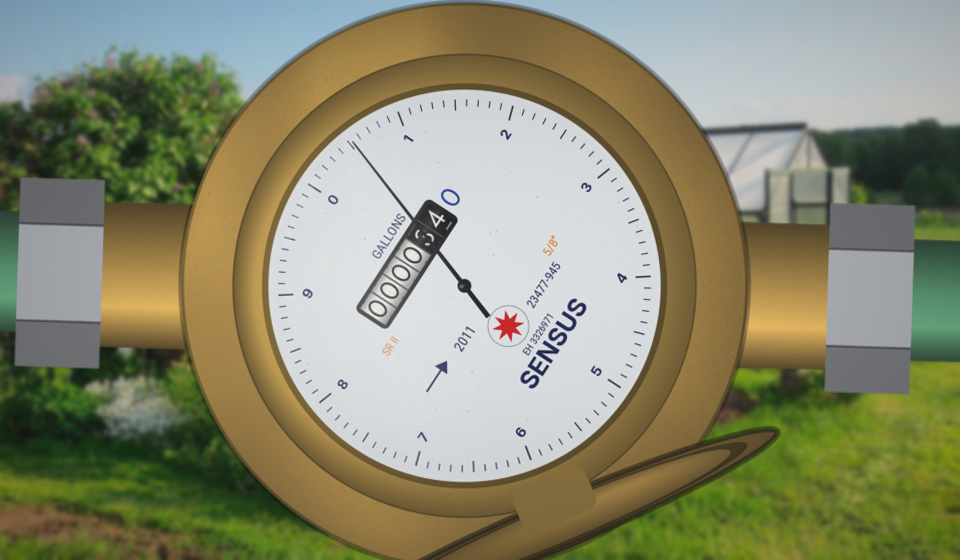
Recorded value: 340.5; gal
